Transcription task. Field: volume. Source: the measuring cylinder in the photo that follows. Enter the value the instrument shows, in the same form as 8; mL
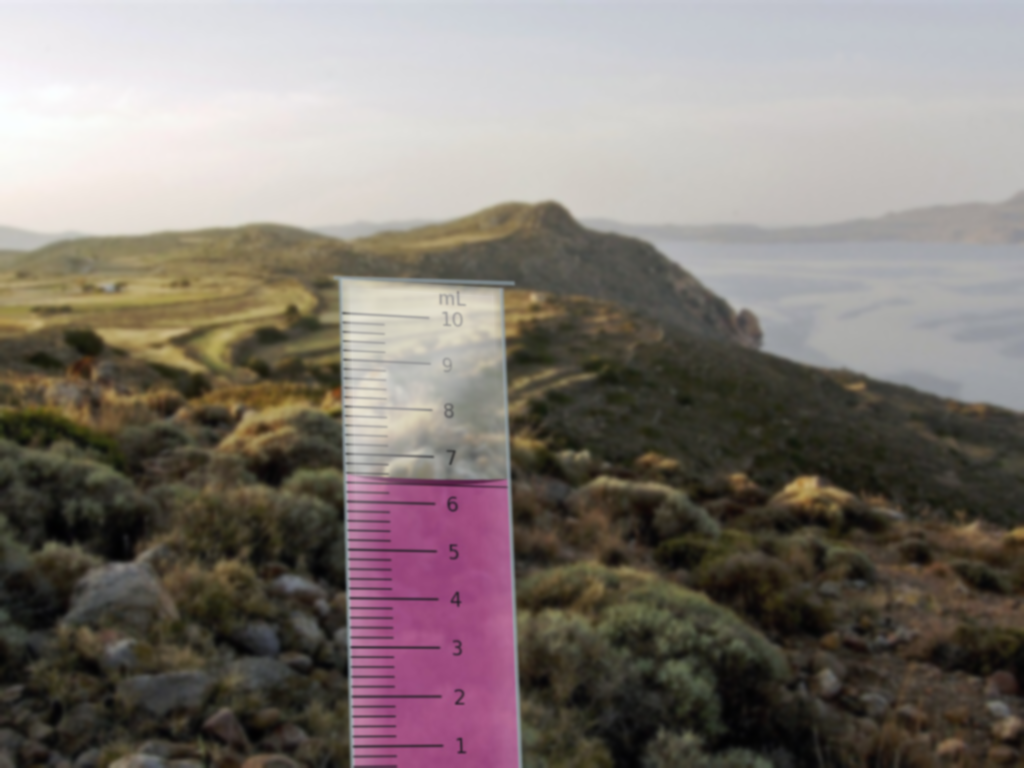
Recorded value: 6.4; mL
